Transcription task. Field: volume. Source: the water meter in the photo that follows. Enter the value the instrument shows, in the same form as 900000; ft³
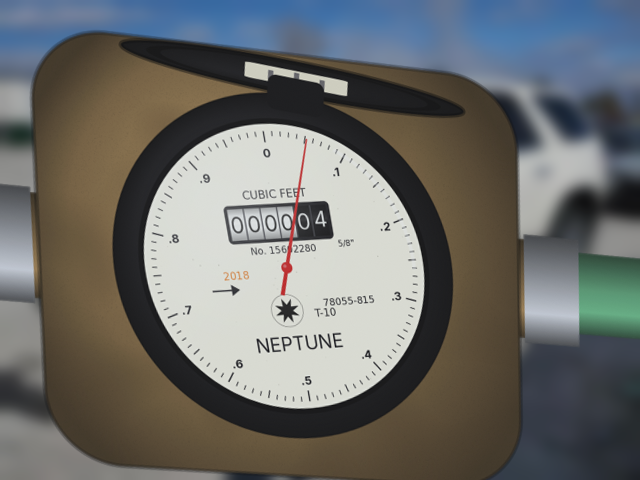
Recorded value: 4.05; ft³
